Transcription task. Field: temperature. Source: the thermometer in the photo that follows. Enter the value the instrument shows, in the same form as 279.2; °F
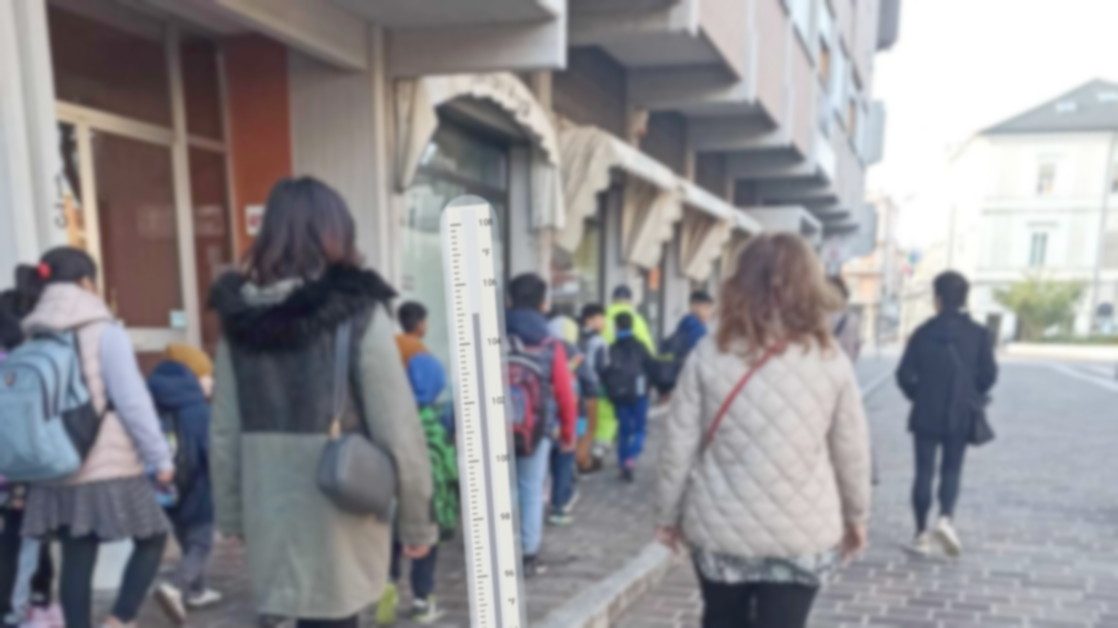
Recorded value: 105; °F
